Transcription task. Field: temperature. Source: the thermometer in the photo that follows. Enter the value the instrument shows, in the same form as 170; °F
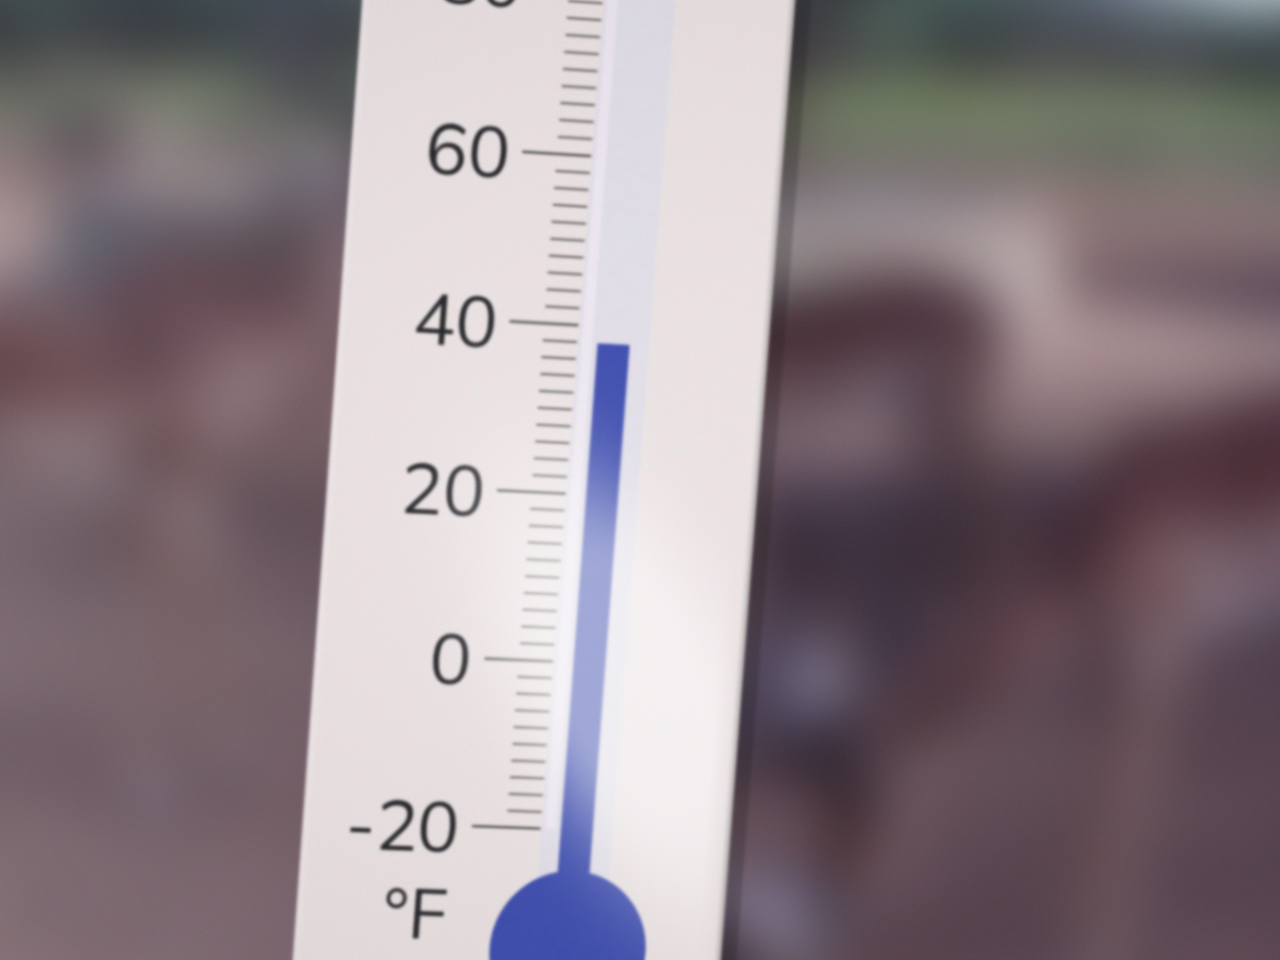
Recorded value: 38; °F
